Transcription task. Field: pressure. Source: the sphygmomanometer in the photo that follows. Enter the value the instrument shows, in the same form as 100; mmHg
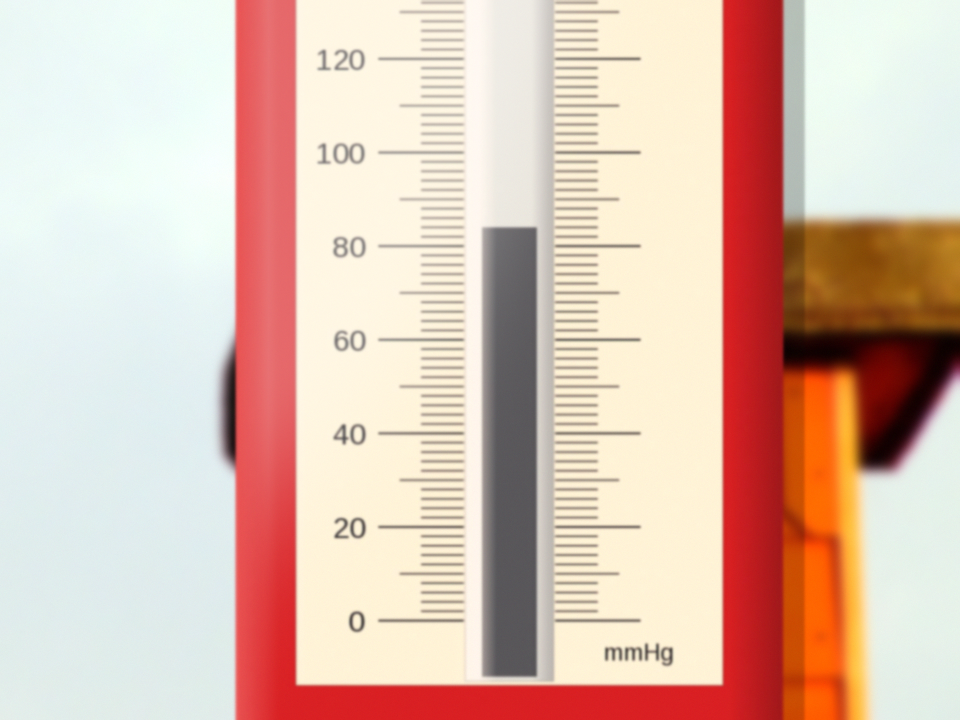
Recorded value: 84; mmHg
